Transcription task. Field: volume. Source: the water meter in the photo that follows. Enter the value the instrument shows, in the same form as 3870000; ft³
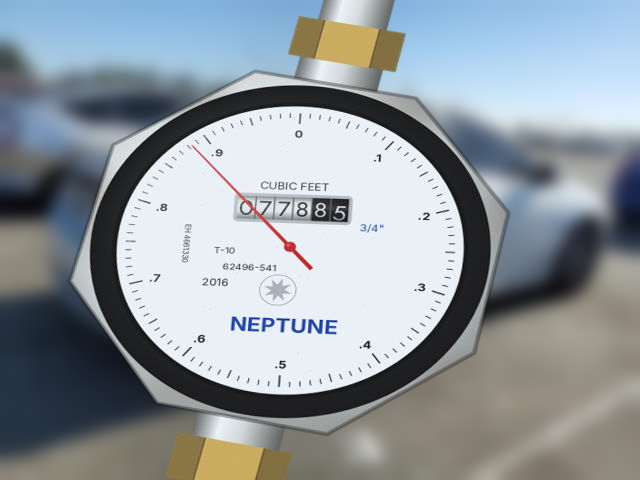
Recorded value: 77884.88; ft³
